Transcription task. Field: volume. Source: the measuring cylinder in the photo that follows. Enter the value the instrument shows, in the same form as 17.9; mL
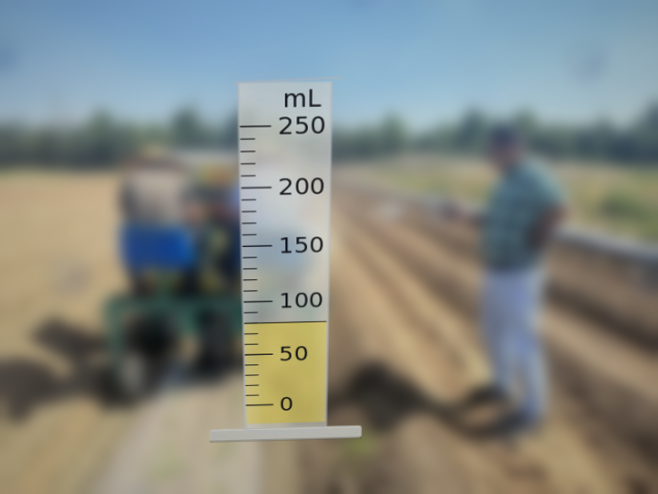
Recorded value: 80; mL
